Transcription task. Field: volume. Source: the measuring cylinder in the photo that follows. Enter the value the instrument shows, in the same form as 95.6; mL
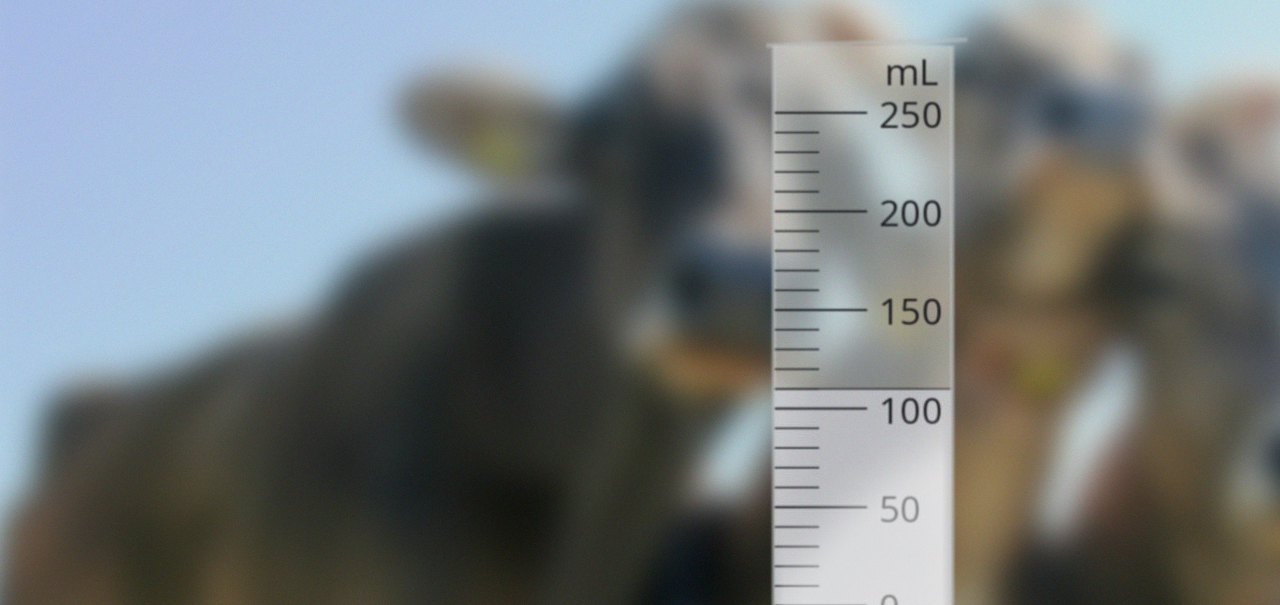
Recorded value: 110; mL
